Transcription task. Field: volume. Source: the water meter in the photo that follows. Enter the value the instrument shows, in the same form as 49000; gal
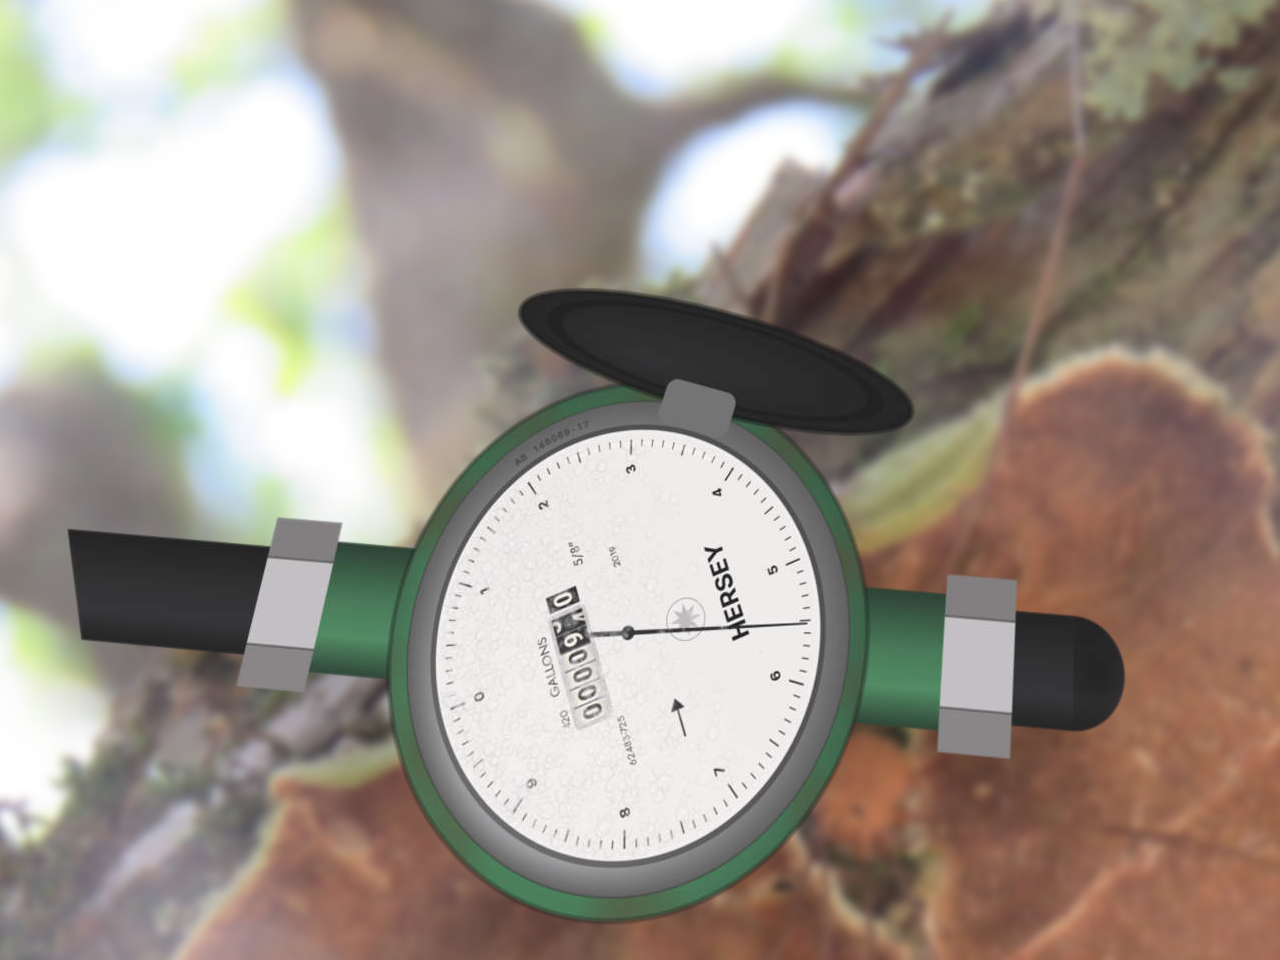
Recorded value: 935.5; gal
